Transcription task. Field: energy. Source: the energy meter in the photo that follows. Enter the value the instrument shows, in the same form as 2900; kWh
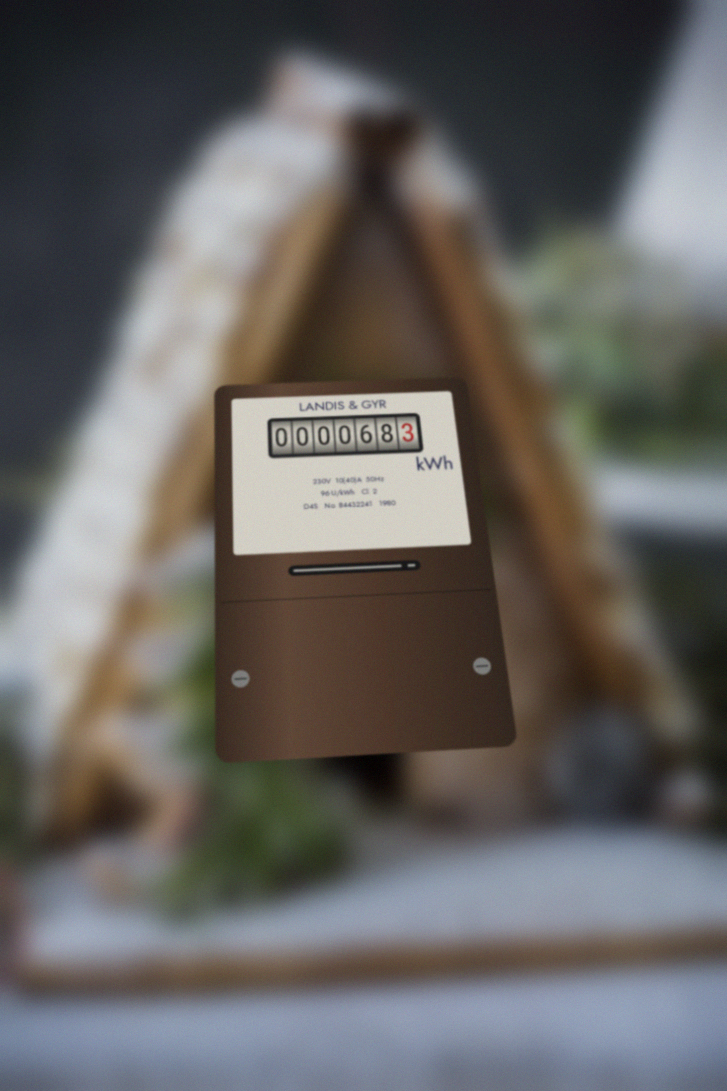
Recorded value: 68.3; kWh
